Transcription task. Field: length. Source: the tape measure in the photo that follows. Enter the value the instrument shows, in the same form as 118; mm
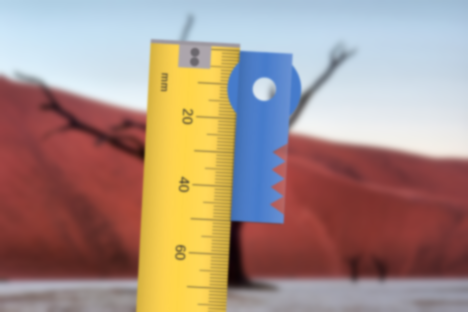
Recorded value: 50; mm
